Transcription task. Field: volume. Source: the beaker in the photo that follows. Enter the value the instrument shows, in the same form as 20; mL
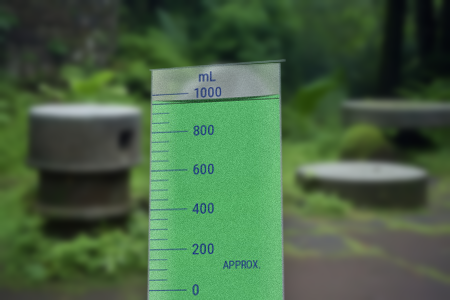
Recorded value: 950; mL
